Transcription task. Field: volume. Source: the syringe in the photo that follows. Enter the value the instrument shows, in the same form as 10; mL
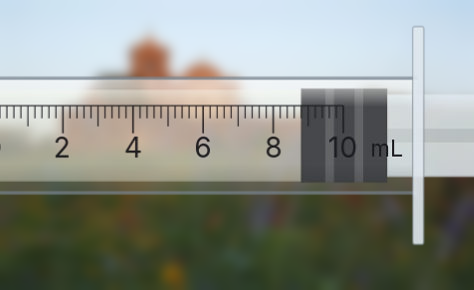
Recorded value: 8.8; mL
